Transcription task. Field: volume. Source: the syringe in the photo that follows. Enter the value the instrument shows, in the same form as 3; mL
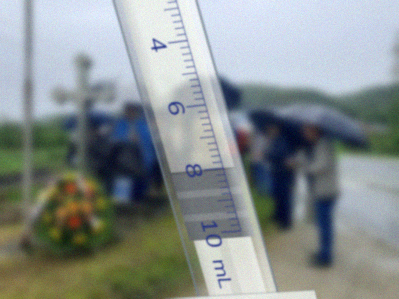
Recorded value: 8; mL
